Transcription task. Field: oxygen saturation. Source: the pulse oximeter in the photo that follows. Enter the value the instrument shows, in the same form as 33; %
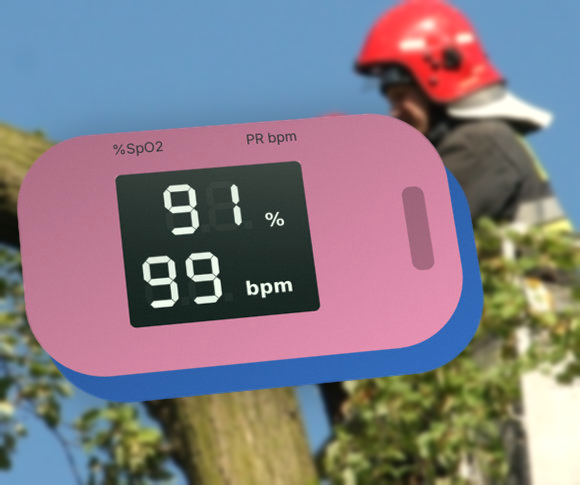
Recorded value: 91; %
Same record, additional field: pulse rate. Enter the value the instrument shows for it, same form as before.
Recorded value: 99; bpm
